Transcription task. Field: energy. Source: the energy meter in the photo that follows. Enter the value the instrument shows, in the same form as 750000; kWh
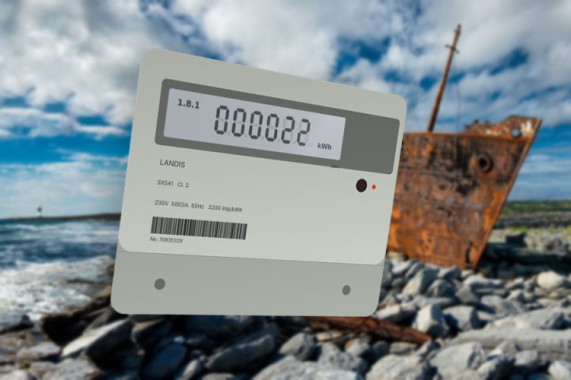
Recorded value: 22; kWh
